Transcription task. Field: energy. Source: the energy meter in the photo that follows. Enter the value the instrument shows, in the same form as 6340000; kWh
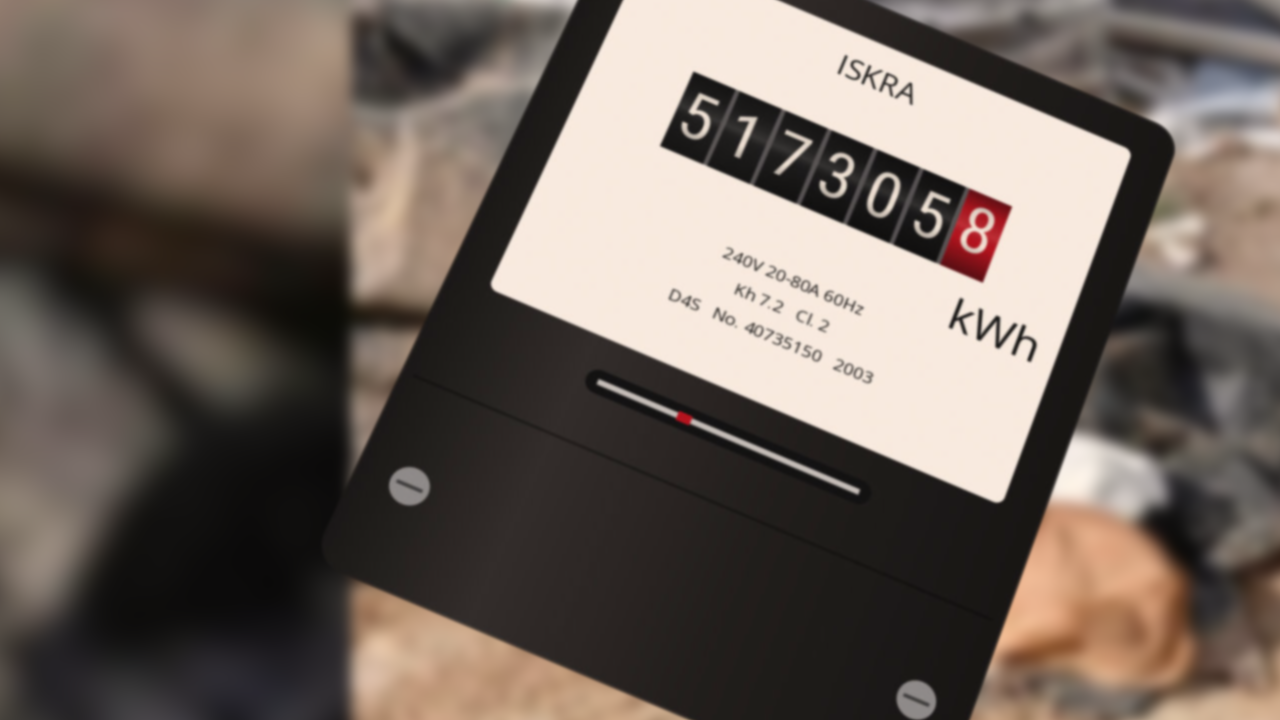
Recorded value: 517305.8; kWh
